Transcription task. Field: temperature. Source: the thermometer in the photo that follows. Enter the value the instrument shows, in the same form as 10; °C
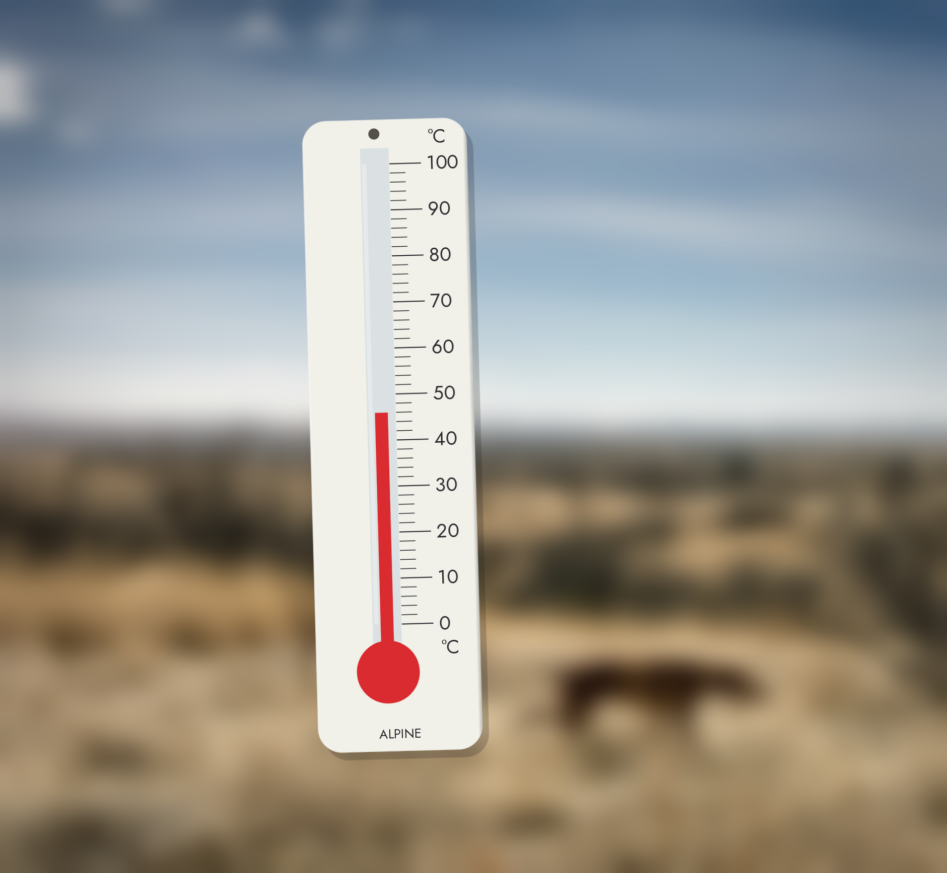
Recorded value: 46; °C
